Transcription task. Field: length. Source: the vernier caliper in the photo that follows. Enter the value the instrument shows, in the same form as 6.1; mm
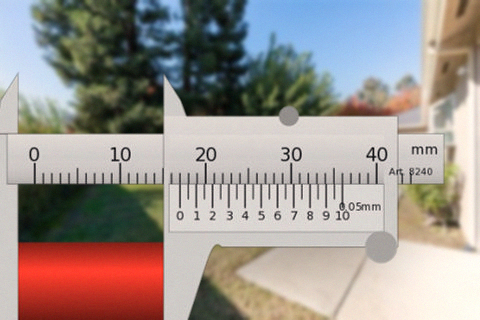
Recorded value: 17.0; mm
